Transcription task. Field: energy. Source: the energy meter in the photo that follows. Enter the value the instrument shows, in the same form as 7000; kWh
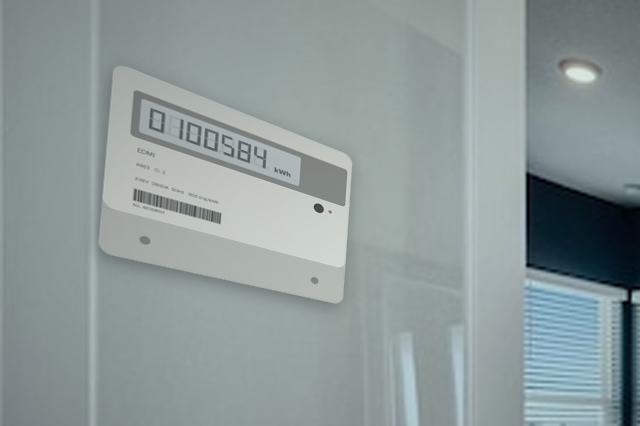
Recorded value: 100584; kWh
